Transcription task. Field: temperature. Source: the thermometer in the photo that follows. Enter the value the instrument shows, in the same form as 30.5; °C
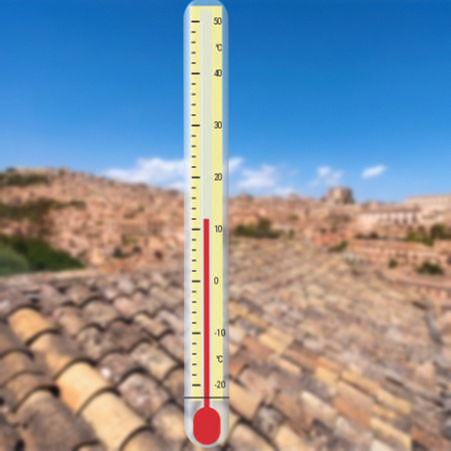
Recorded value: 12; °C
